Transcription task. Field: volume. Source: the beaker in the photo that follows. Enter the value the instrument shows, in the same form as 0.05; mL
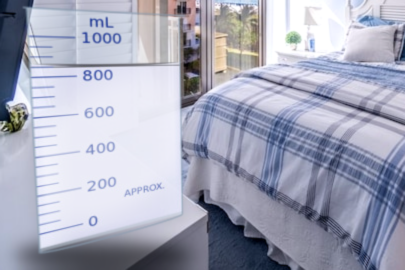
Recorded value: 850; mL
